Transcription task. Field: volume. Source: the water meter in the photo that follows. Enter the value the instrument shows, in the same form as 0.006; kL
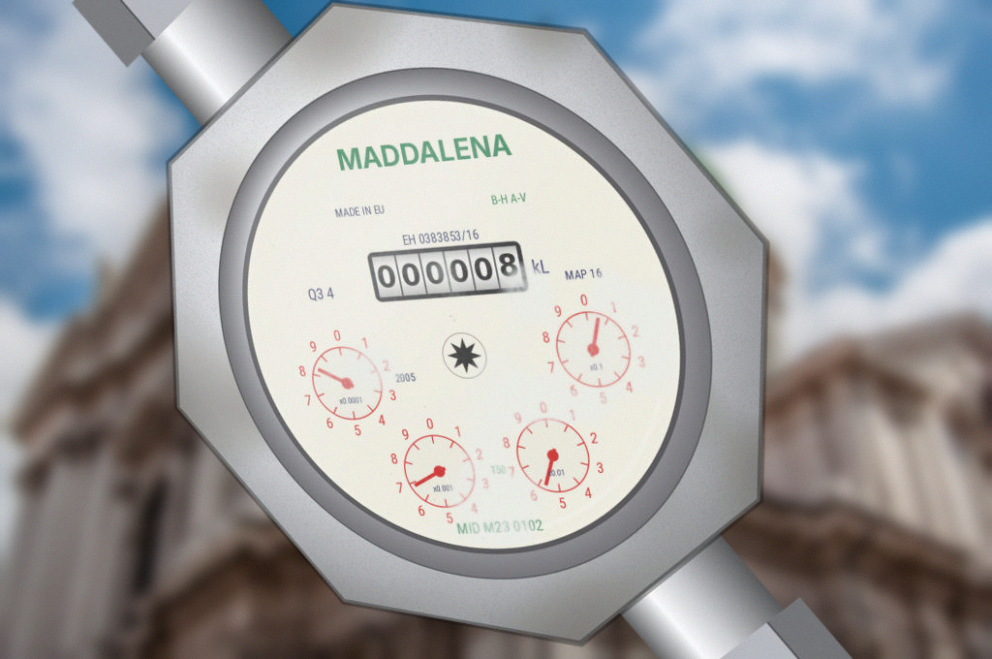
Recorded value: 8.0568; kL
